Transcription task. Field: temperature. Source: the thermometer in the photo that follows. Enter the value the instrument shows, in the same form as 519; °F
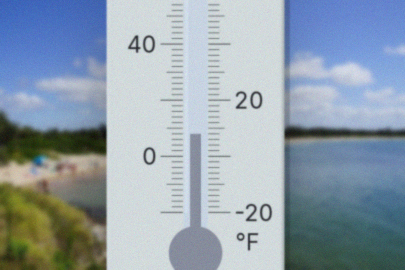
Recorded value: 8; °F
